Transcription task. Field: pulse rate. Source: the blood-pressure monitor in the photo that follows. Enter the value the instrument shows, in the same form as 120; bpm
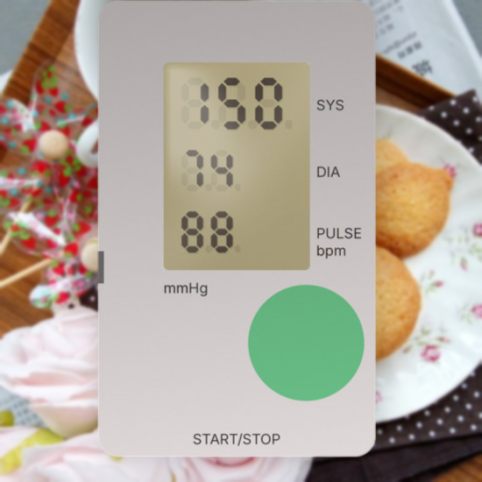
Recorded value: 88; bpm
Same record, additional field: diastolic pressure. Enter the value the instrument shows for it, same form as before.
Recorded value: 74; mmHg
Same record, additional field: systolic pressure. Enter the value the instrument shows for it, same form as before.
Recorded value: 150; mmHg
